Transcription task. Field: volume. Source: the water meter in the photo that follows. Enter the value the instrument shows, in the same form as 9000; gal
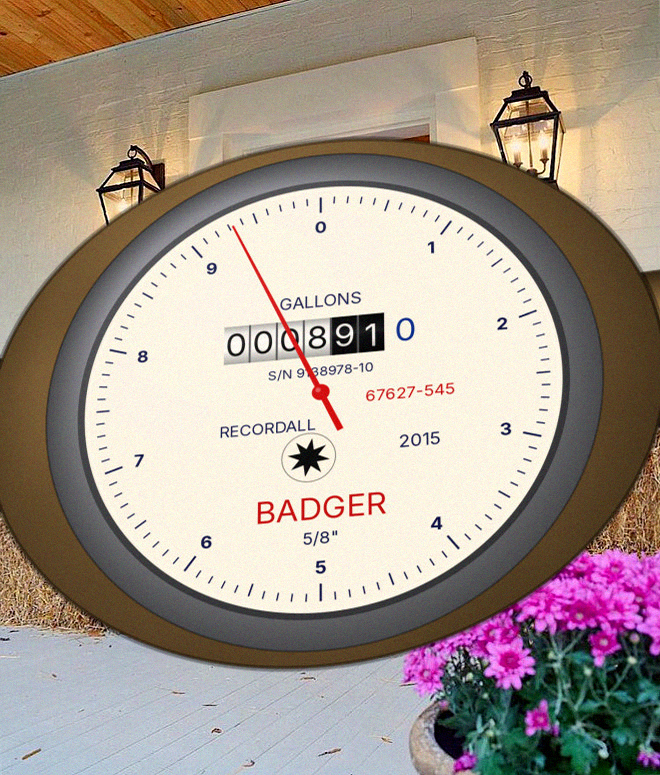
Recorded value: 8909.3; gal
